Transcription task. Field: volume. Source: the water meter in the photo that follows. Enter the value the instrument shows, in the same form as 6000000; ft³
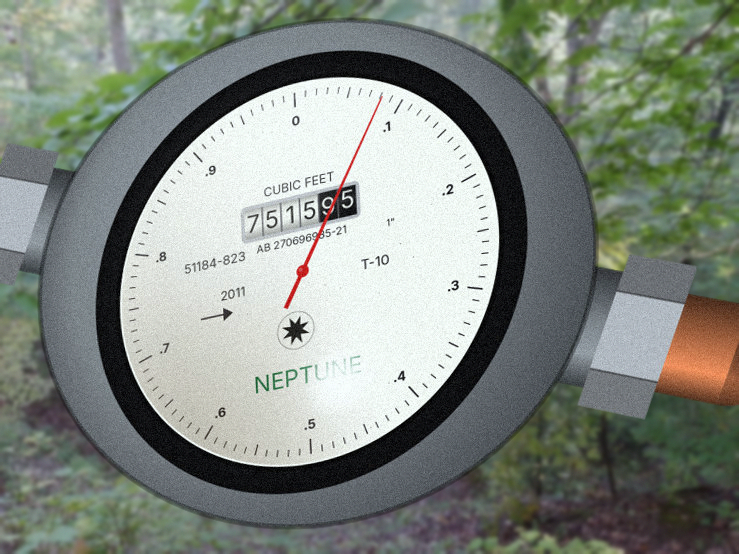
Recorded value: 751595.08; ft³
